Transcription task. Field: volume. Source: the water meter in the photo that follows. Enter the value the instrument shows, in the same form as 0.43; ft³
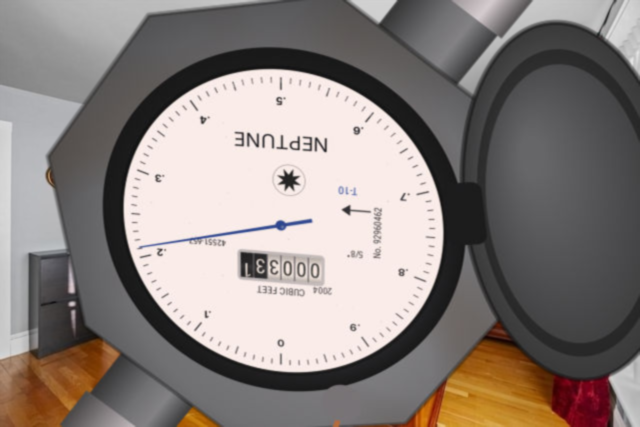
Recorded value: 331.21; ft³
